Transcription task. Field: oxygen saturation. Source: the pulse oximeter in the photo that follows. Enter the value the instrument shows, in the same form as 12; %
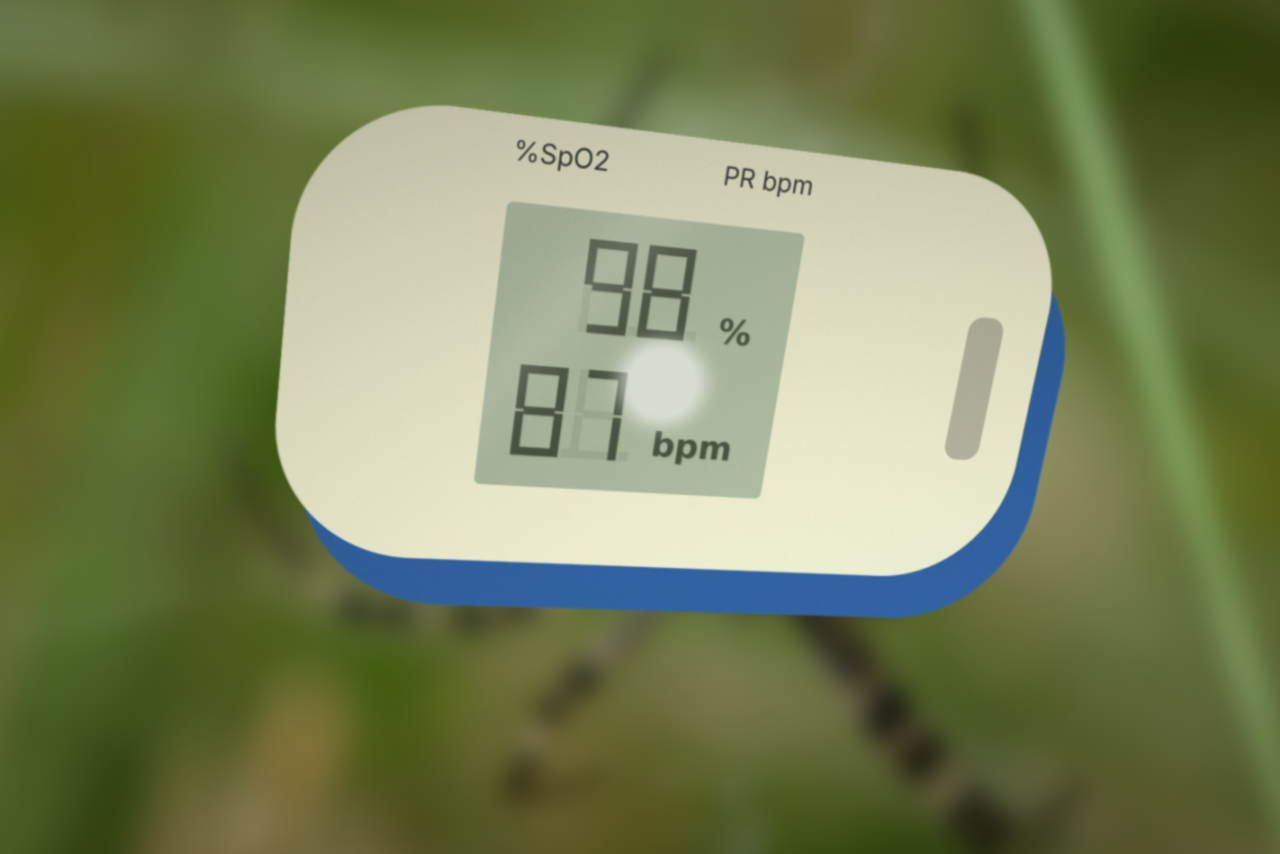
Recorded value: 98; %
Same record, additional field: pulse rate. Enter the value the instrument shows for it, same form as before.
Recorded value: 87; bpm
